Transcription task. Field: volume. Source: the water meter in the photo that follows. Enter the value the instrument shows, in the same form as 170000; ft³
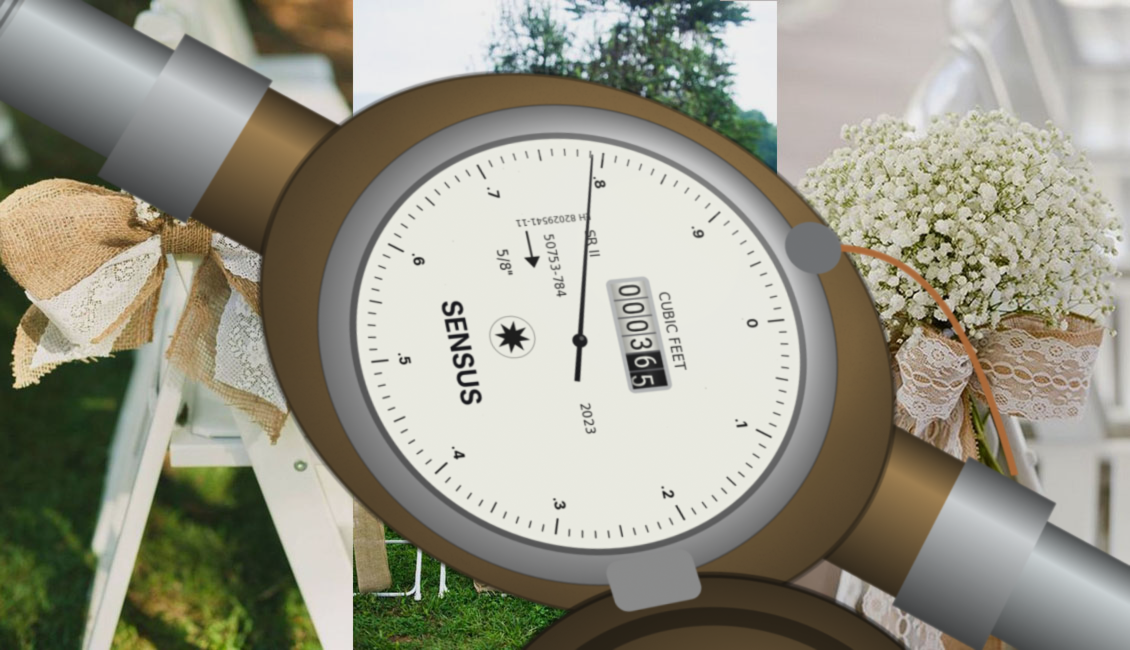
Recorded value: 364.79; ft³
